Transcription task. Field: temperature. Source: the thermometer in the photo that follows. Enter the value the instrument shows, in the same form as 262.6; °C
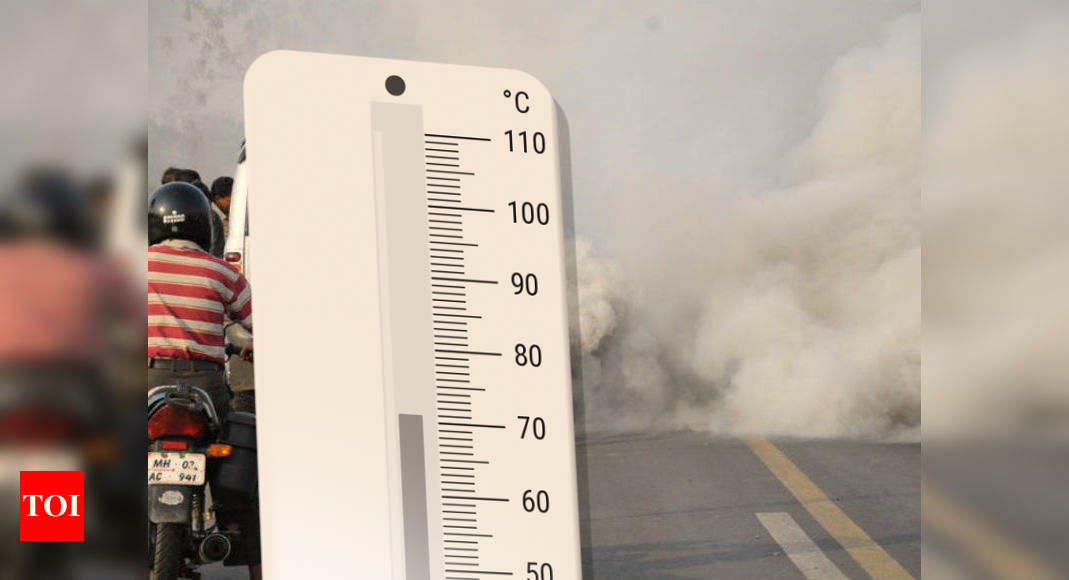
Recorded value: 71; °C
